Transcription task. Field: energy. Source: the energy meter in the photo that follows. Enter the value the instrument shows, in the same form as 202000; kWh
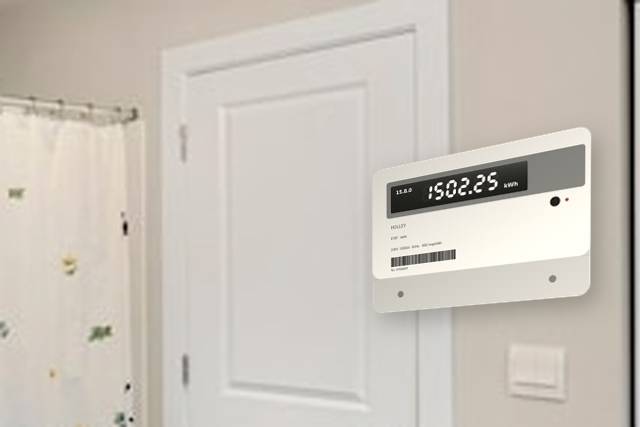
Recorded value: 1502.25; kWh
